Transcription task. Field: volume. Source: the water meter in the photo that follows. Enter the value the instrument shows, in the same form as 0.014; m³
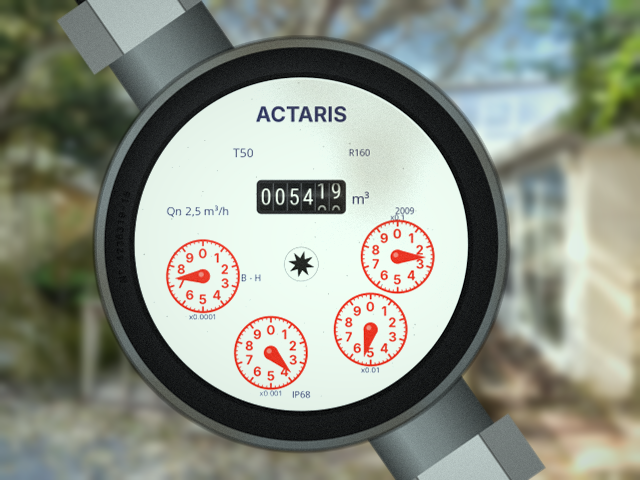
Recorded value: 5419.2537; m³
